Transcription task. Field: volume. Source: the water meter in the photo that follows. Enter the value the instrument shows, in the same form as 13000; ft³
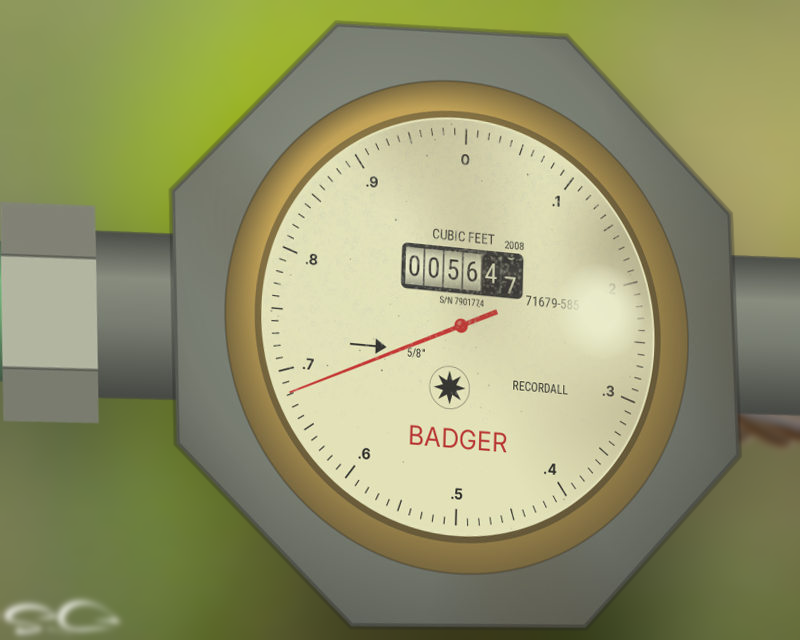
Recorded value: 5646.68; ft³
